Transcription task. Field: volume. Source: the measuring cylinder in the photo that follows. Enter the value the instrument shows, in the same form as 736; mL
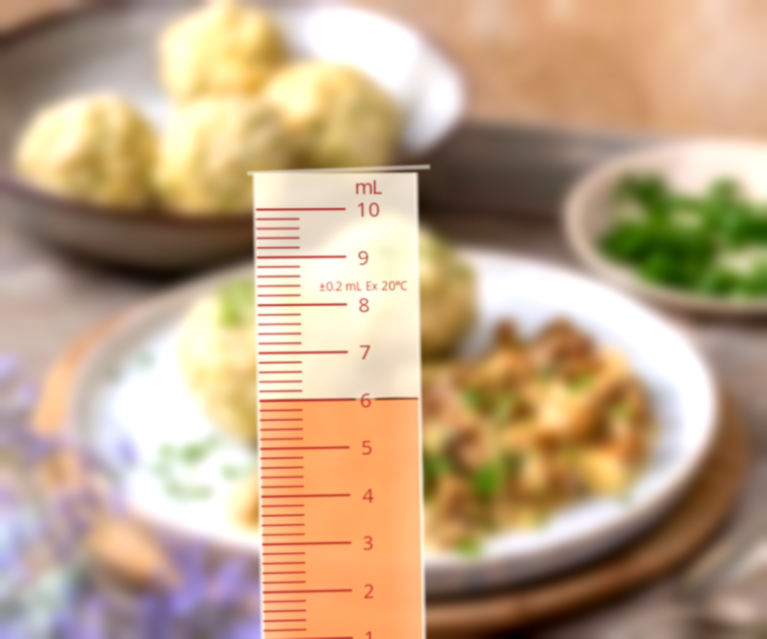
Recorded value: 6; mL
